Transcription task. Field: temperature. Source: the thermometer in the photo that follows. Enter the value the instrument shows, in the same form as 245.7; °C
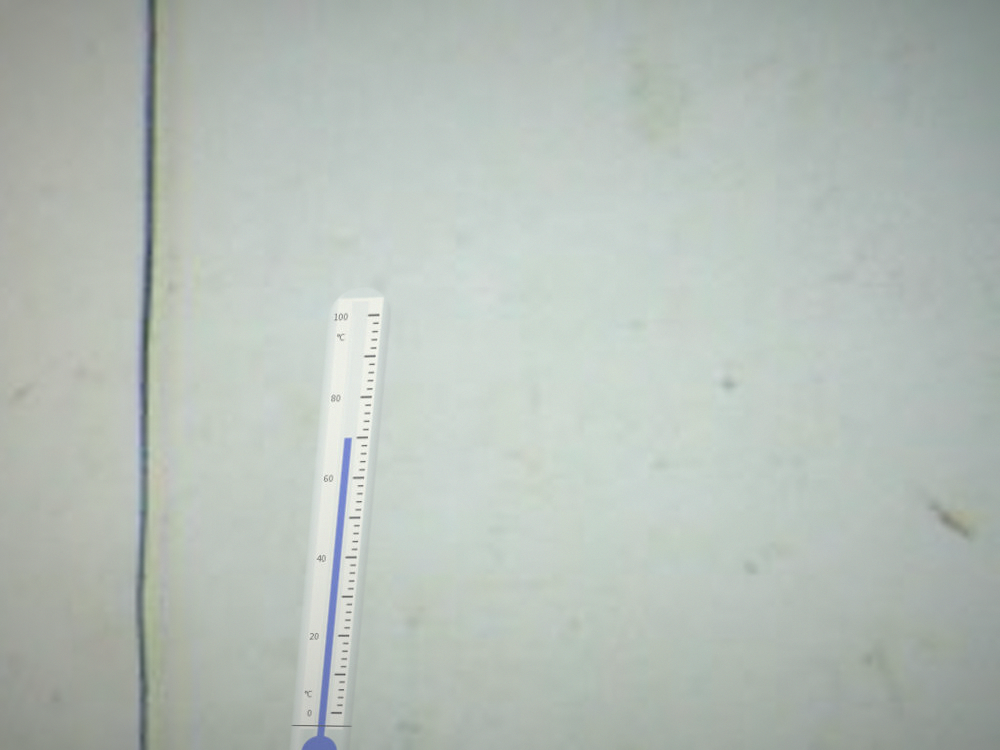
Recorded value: 70; °C
